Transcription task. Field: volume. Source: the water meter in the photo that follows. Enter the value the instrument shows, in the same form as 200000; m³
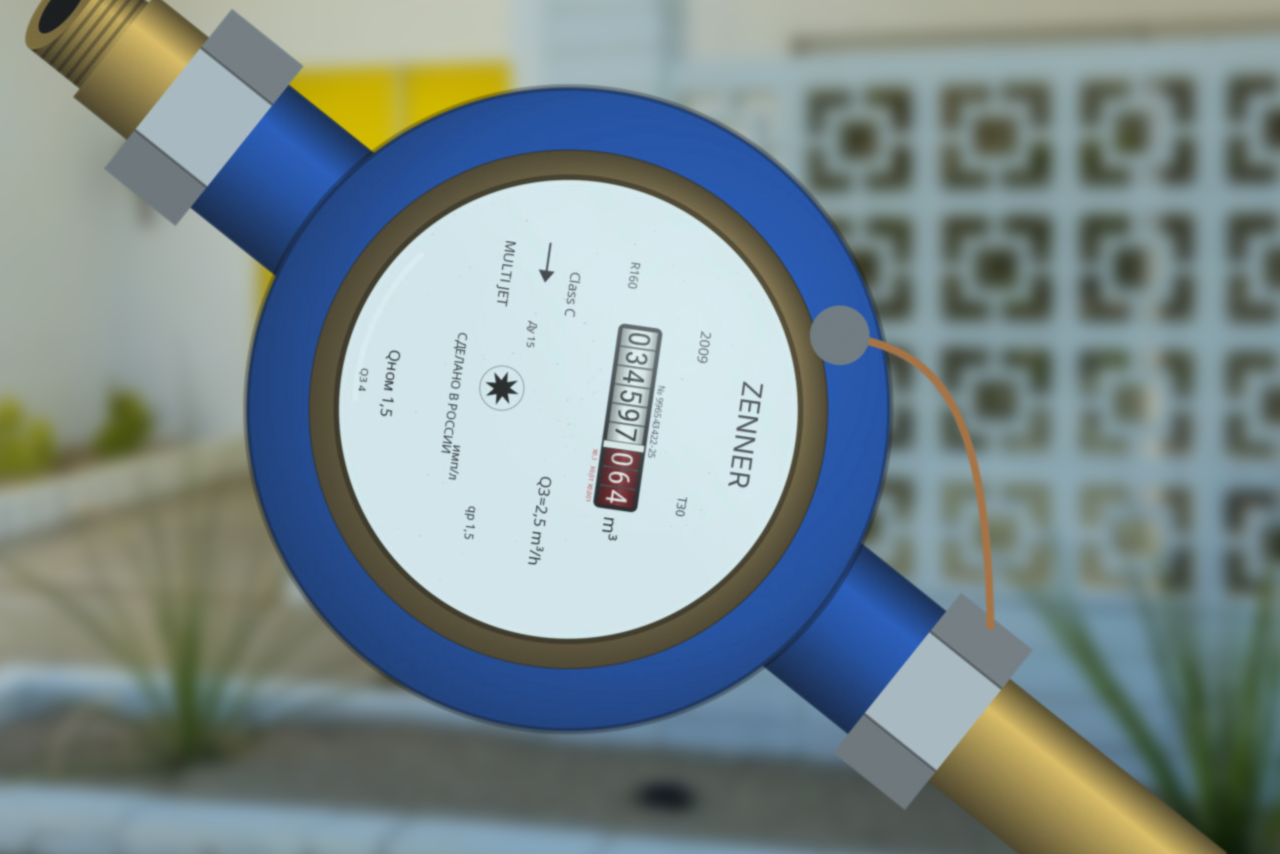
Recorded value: 34597.064; m³
